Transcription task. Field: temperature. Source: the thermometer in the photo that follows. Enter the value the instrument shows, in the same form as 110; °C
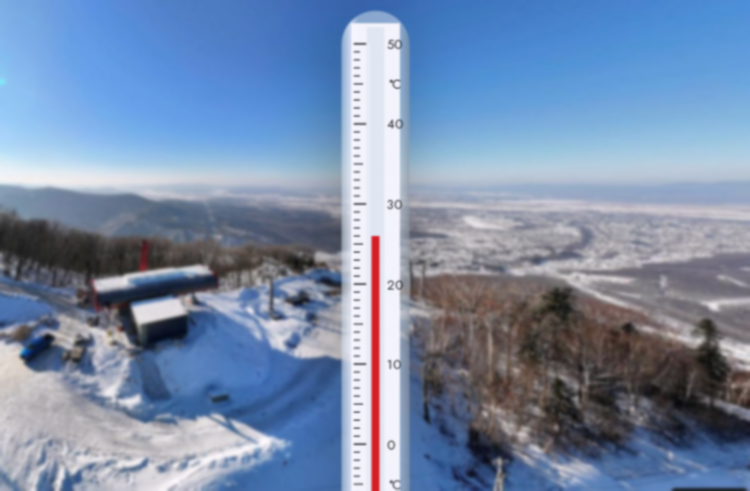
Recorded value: 26; °C
